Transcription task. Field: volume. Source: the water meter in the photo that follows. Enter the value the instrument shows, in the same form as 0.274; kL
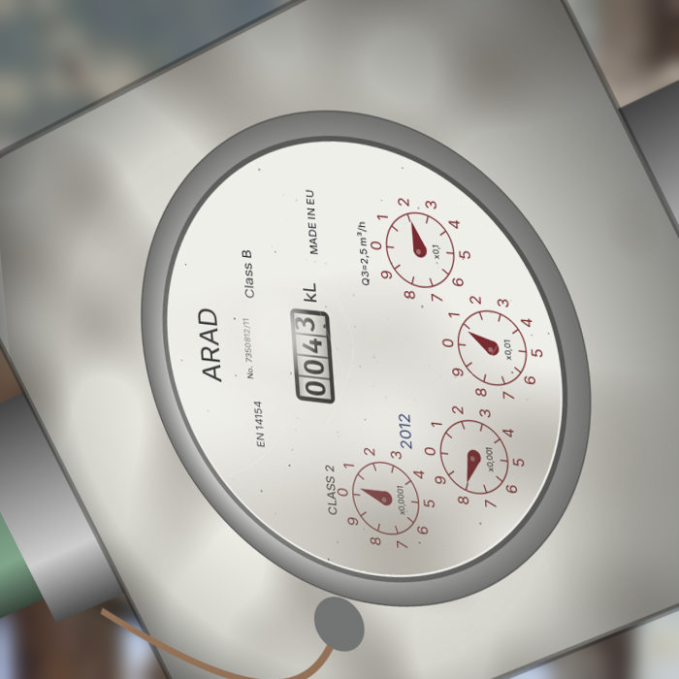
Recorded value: 43.2080; kL
